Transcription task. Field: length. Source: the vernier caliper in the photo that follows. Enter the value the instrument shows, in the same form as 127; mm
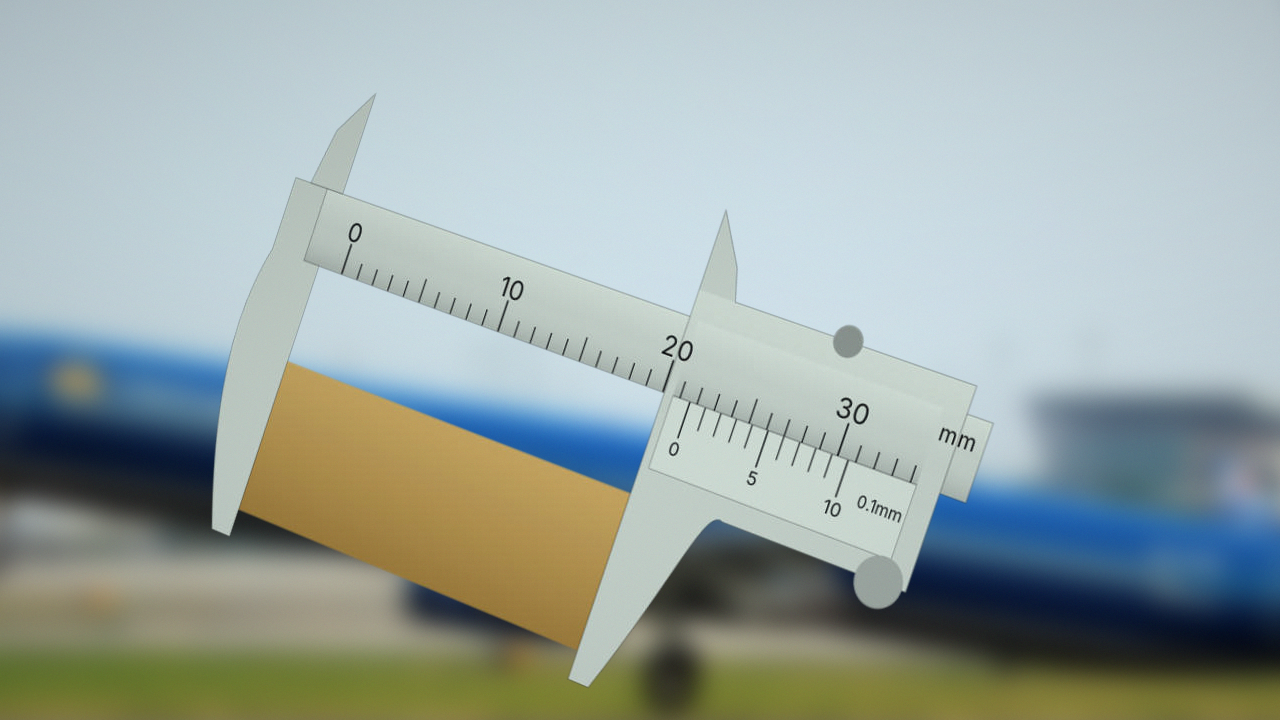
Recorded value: 21.6; mm
